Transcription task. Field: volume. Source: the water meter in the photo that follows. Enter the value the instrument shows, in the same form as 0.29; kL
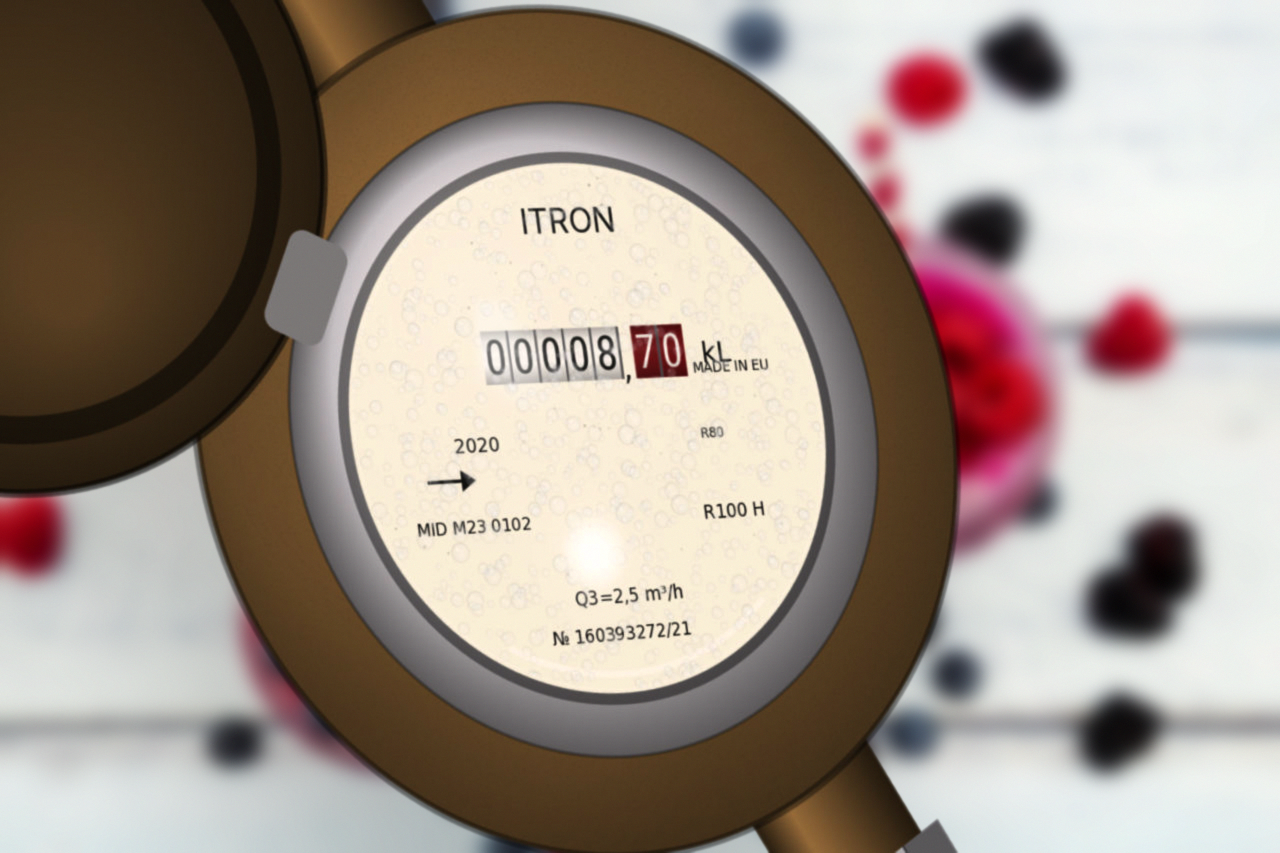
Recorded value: 8.70; kL
